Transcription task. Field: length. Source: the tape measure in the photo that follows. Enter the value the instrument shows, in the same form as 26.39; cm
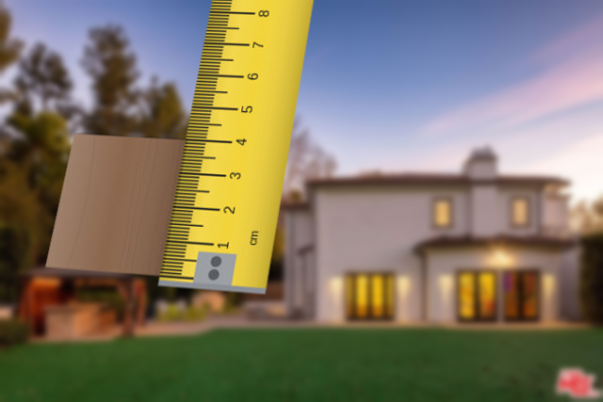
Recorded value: 4; cm
